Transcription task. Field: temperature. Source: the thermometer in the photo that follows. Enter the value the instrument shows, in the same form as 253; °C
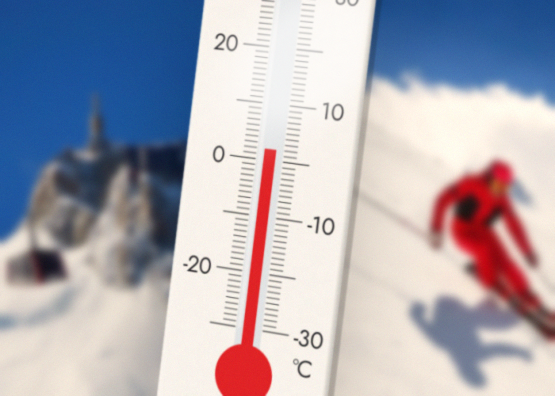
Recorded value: 2; °C
